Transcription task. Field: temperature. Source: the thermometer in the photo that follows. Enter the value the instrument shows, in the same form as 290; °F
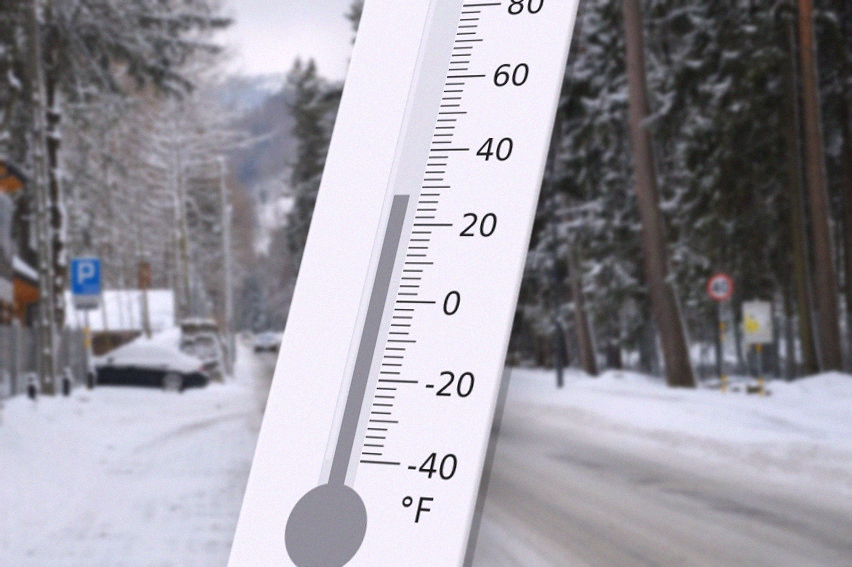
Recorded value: 28; °F
